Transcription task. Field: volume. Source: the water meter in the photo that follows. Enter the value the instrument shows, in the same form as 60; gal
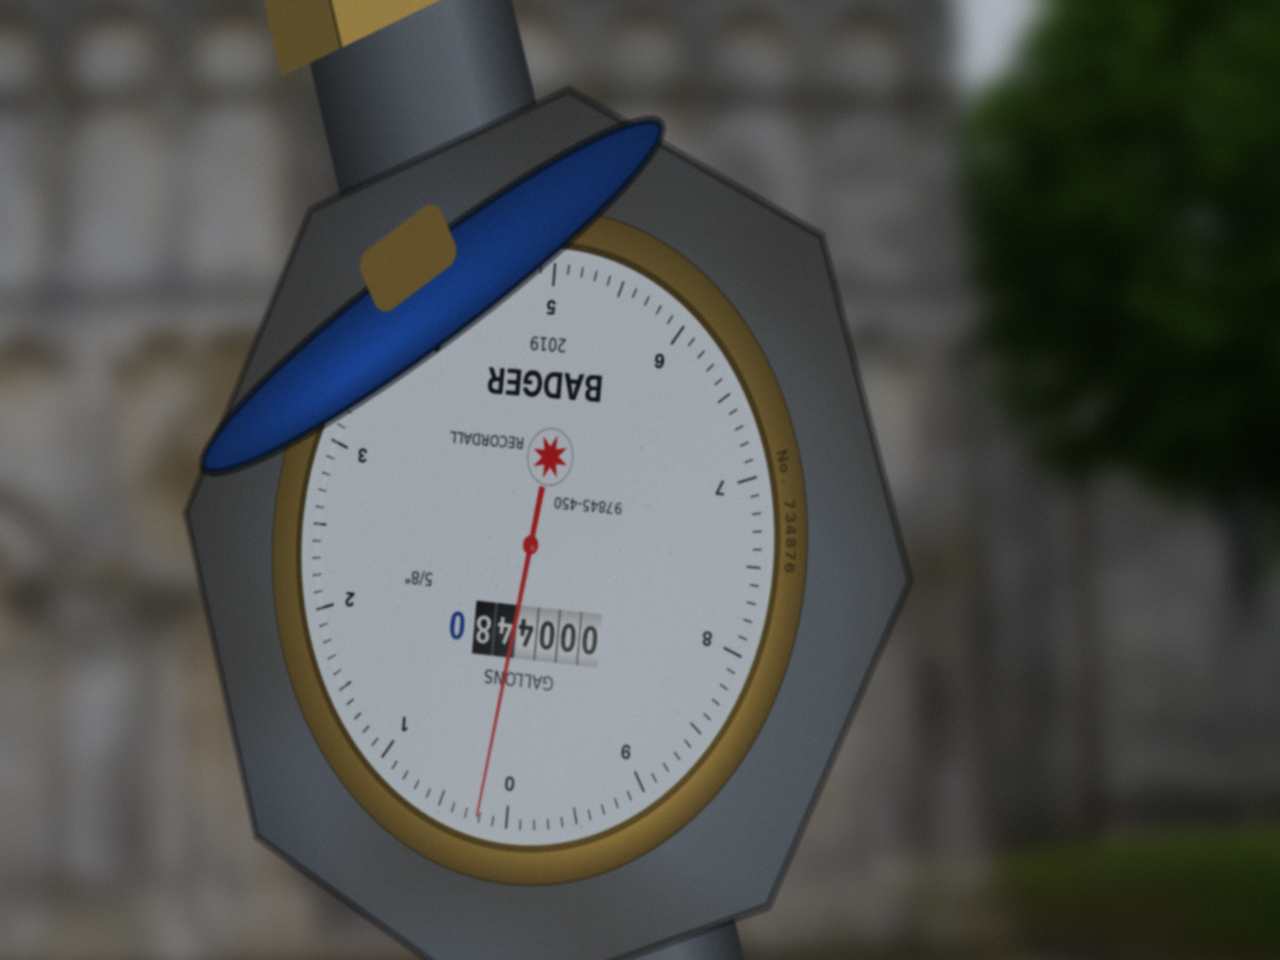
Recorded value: 4480.2; gal
